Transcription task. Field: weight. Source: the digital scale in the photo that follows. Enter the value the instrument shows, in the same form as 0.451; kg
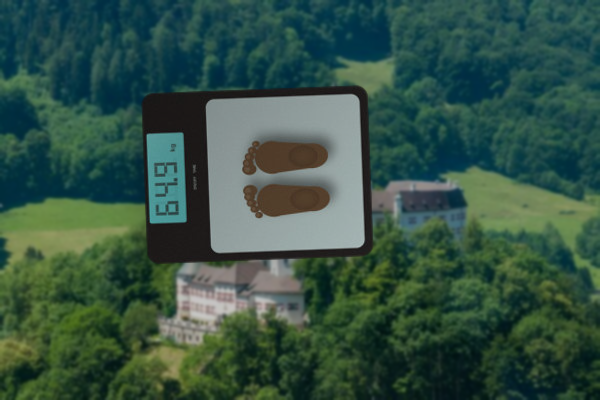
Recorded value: 64.9; kg
